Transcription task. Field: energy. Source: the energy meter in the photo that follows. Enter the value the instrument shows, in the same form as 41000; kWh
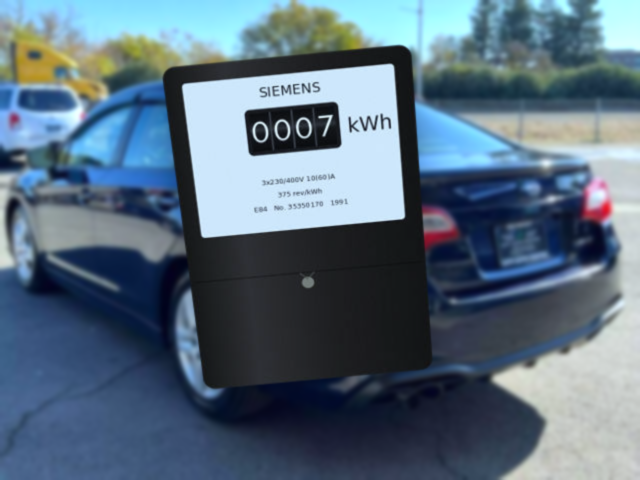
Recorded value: 7; kWh
